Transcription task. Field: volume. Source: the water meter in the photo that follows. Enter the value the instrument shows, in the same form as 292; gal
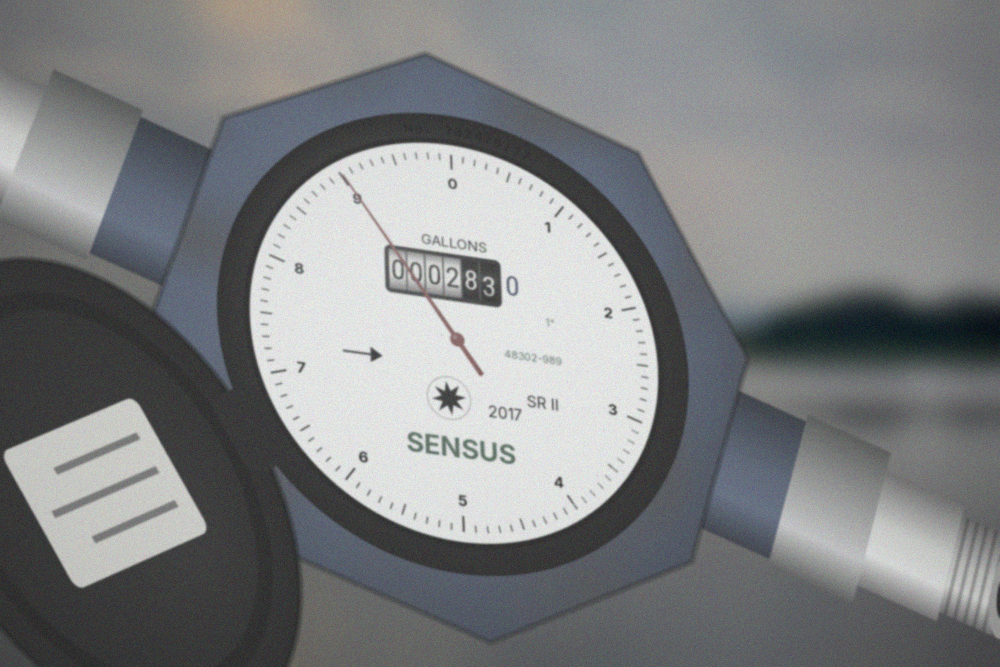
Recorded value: 2829.0; gal
